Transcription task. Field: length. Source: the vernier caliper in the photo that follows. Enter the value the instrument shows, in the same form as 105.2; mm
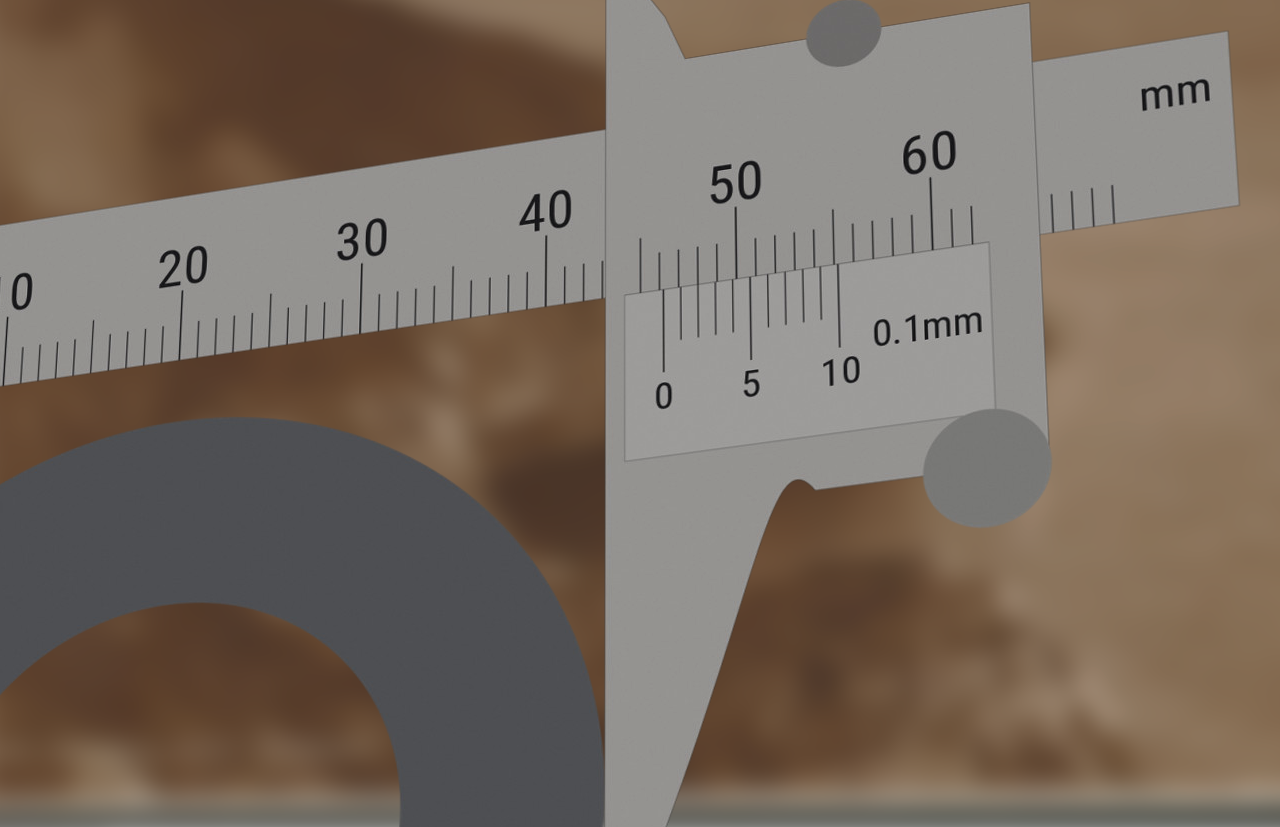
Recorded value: 46.2; mm
